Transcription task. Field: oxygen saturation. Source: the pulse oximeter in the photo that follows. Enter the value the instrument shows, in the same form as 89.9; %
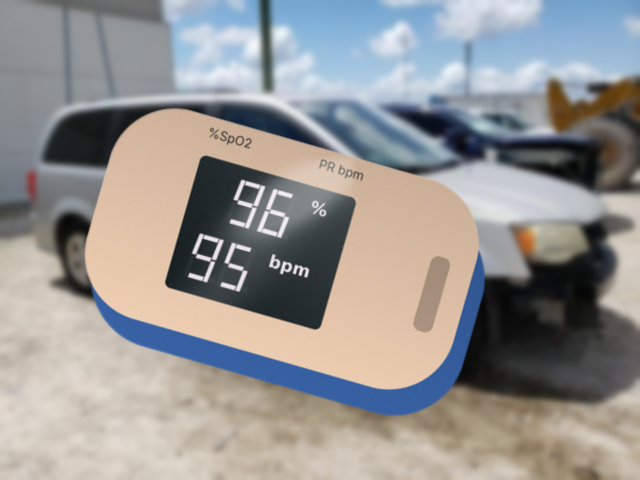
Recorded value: 96; %
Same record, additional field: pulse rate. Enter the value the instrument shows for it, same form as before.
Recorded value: 95; bpm
